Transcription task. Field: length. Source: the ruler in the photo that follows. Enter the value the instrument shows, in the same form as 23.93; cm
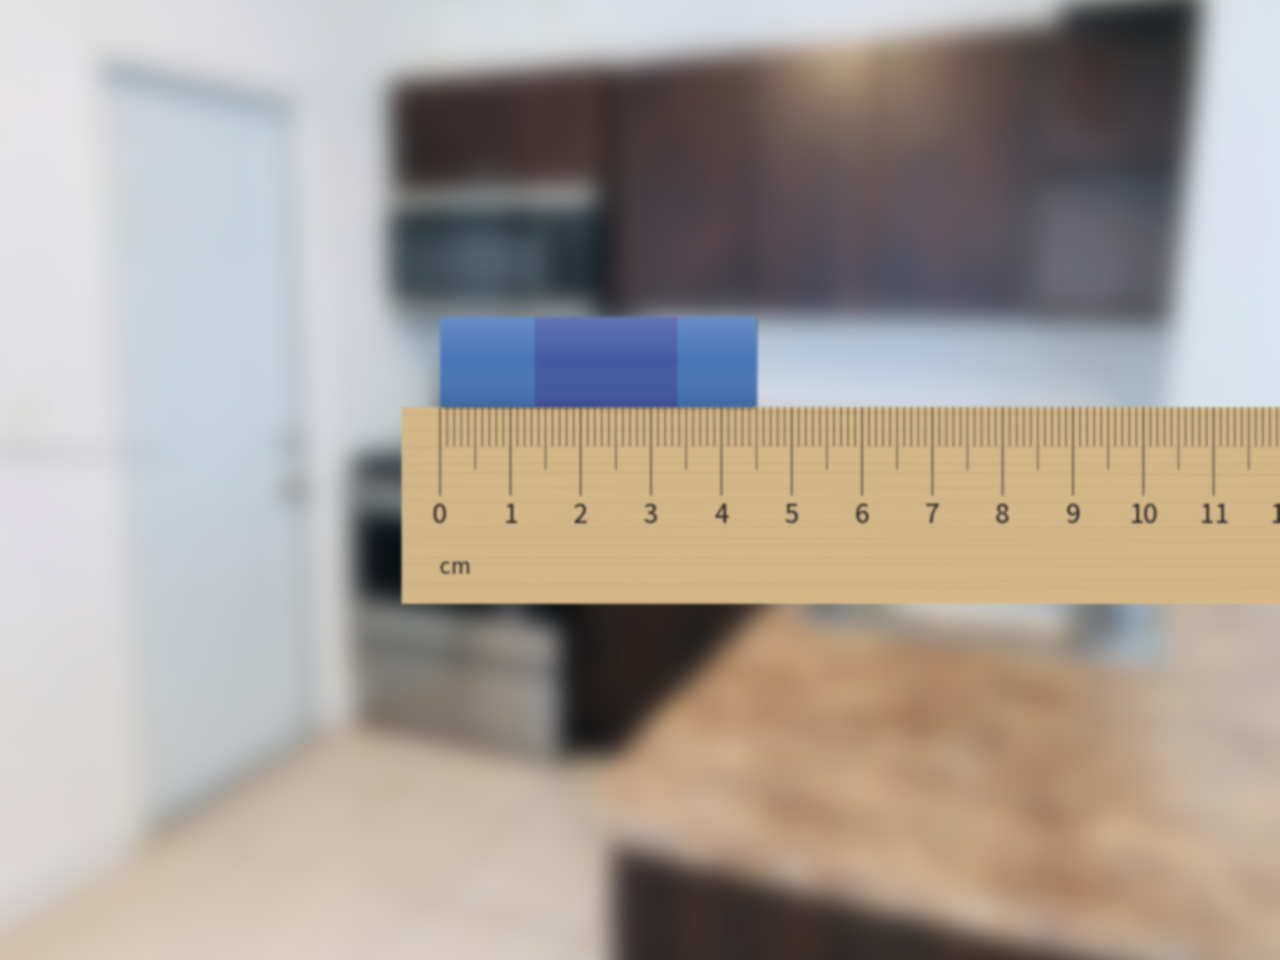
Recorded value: 4.5; cm
